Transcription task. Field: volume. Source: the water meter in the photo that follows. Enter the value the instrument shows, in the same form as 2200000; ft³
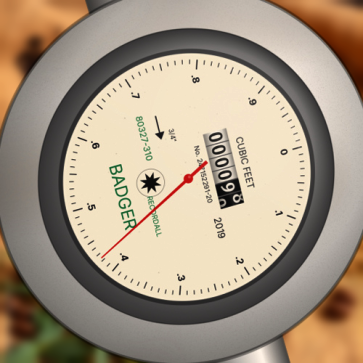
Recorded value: 98.42; ft³
